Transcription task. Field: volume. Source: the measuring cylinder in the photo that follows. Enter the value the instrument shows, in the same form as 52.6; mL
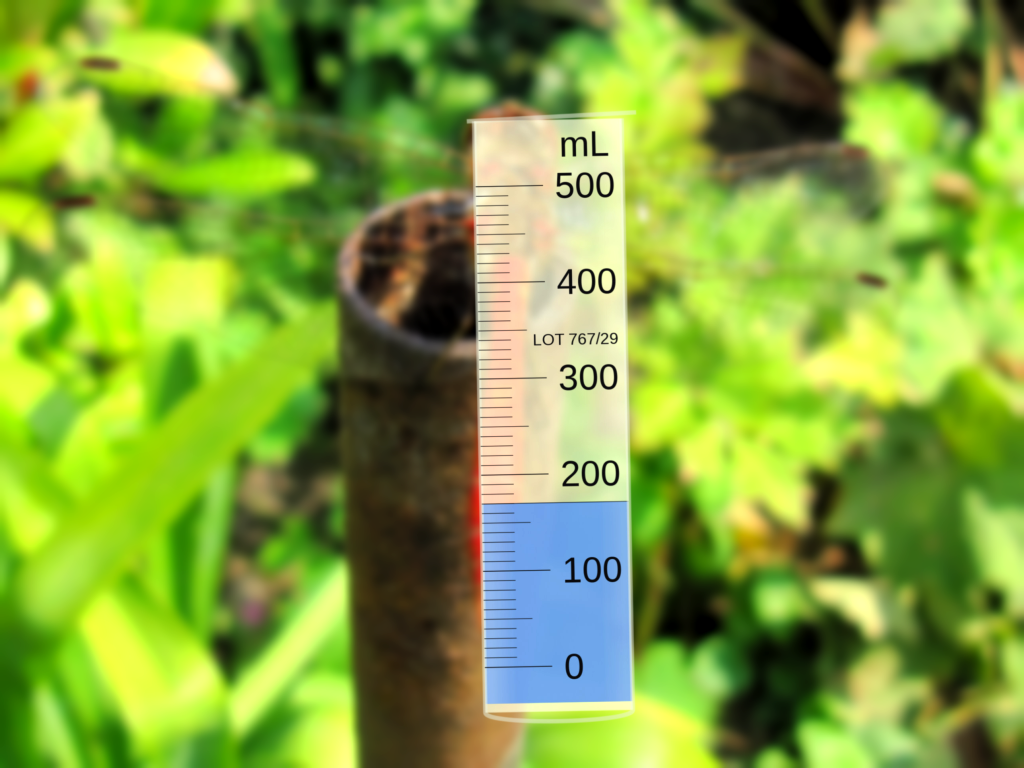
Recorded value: 170; mL
